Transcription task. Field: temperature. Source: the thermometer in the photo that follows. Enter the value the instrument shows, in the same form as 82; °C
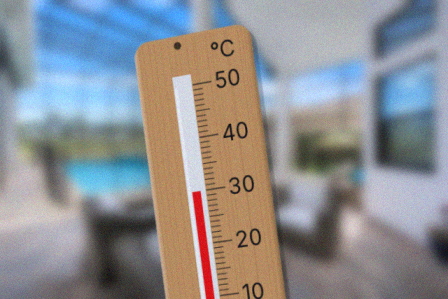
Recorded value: 30; °C
